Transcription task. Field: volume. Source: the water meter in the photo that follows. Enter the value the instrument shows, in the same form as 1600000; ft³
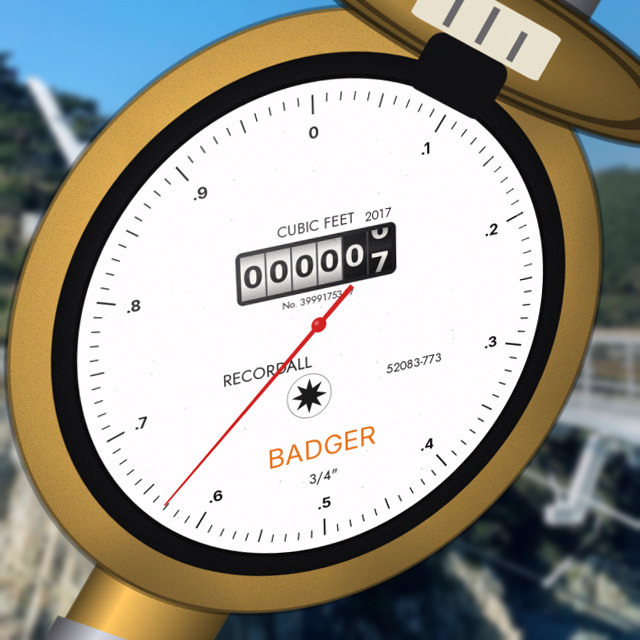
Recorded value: 6.63; ft³
